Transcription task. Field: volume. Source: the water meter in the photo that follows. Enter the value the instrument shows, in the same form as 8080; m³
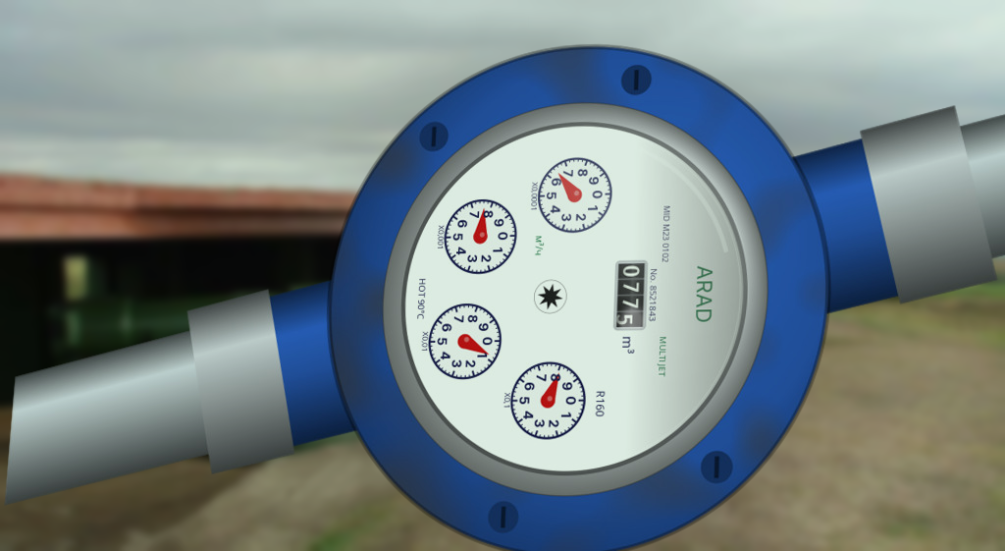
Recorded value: 774.8076; m³
